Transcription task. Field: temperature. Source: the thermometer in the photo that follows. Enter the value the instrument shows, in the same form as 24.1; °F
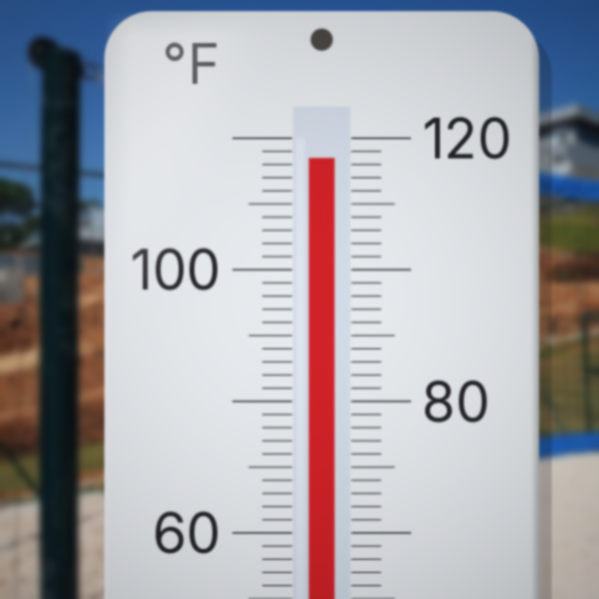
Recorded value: 117; °F
